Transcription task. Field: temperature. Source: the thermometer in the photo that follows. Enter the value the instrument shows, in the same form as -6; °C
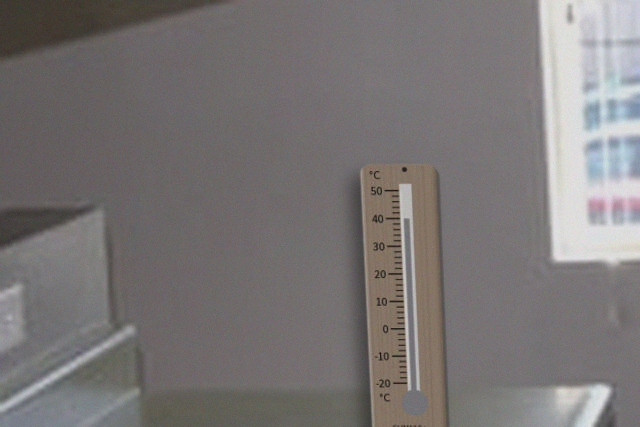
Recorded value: 40; °C
